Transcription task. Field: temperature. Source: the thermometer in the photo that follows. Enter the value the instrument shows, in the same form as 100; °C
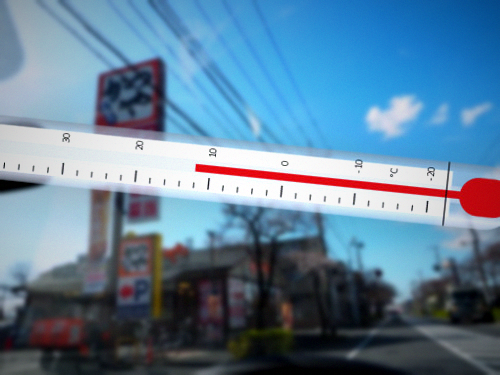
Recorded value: 12; °C
